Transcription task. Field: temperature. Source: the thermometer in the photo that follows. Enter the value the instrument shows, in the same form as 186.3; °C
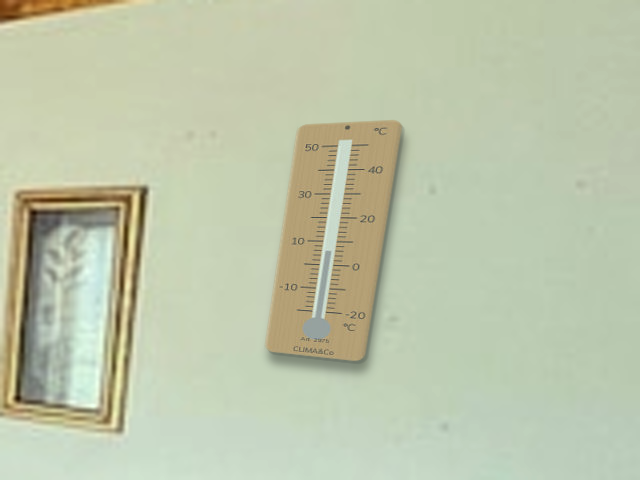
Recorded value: 6; °C
